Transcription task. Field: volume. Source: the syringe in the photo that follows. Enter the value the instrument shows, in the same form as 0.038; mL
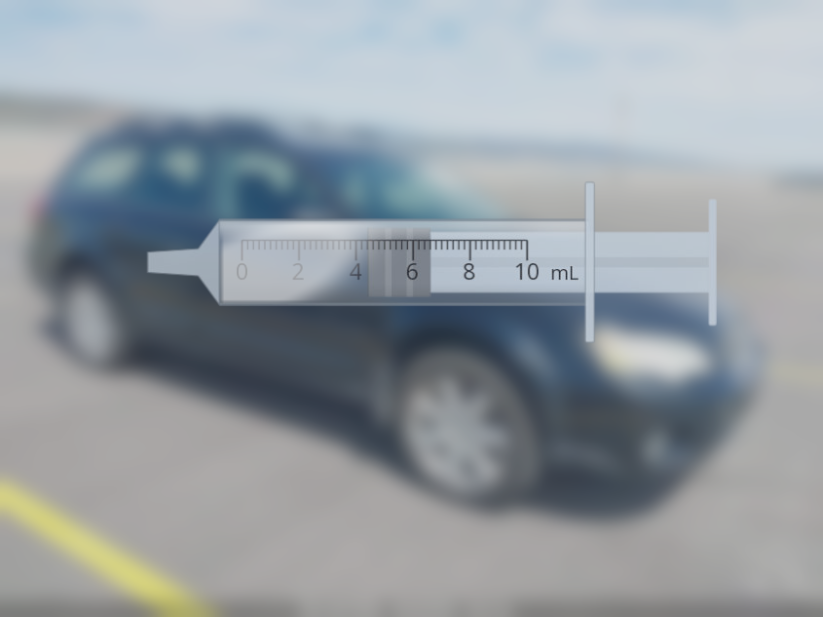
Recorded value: 4.4; mL
